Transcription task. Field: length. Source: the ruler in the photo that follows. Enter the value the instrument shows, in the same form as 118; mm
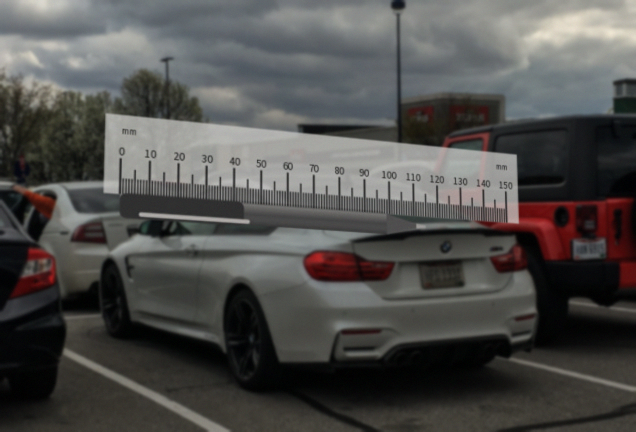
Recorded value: 115; mm
